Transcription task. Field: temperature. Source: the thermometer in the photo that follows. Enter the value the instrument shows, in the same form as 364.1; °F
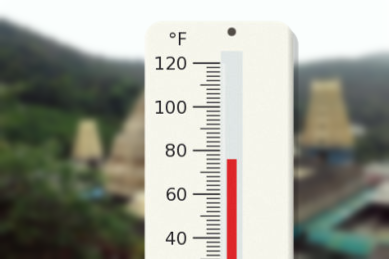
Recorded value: 76; °F
